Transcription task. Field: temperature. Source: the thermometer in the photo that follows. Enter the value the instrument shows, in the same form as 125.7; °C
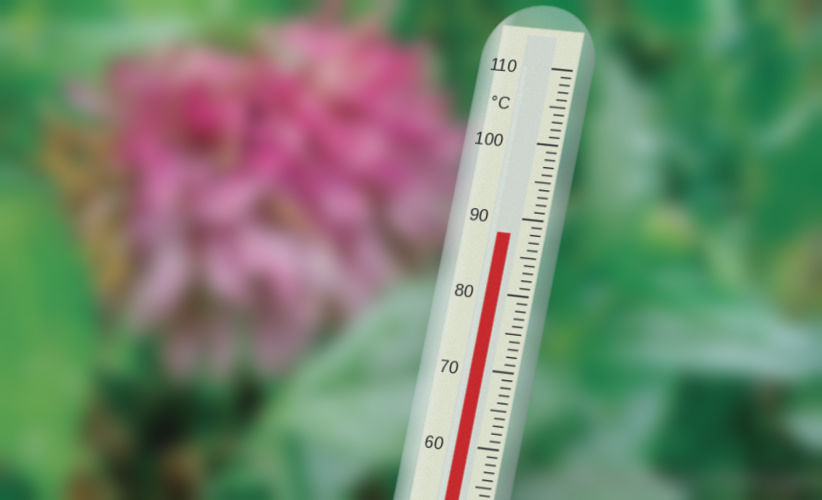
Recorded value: 88; °C
